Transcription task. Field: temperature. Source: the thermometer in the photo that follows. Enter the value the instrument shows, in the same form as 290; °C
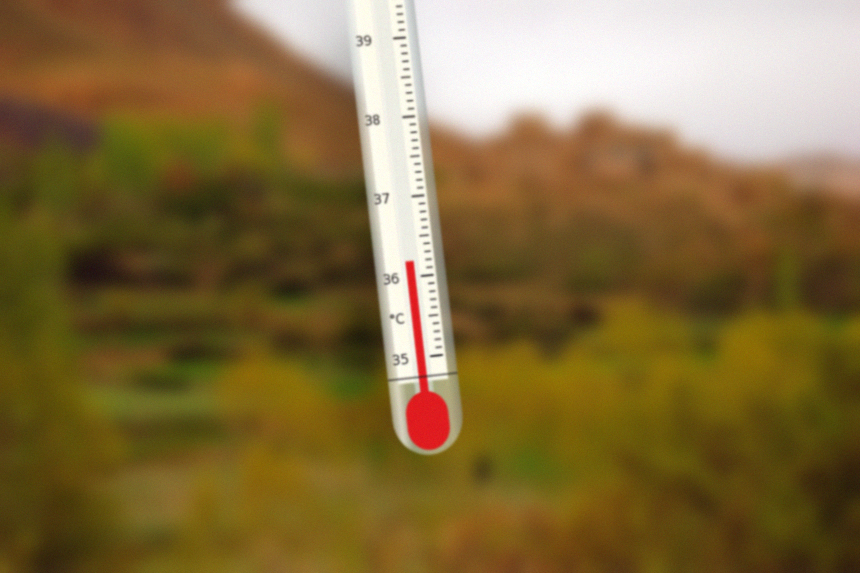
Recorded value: 36.2; °C
